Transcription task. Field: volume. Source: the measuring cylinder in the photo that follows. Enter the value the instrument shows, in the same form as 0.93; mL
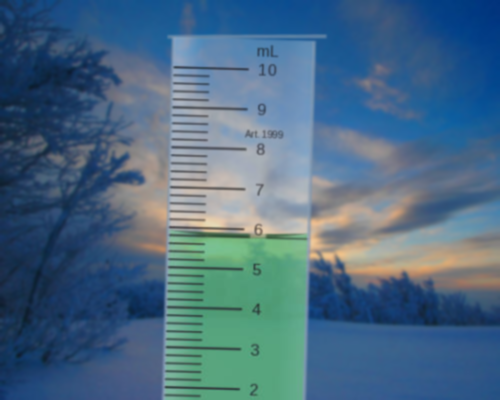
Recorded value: 5.8; mL
